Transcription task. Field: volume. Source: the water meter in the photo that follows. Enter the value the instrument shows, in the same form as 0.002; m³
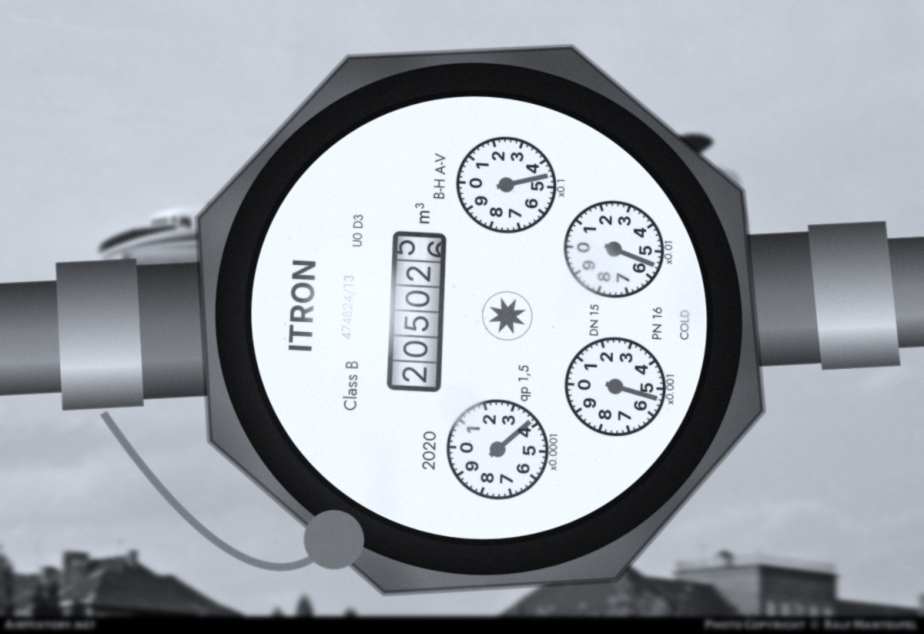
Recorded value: 205025.4553; m³
